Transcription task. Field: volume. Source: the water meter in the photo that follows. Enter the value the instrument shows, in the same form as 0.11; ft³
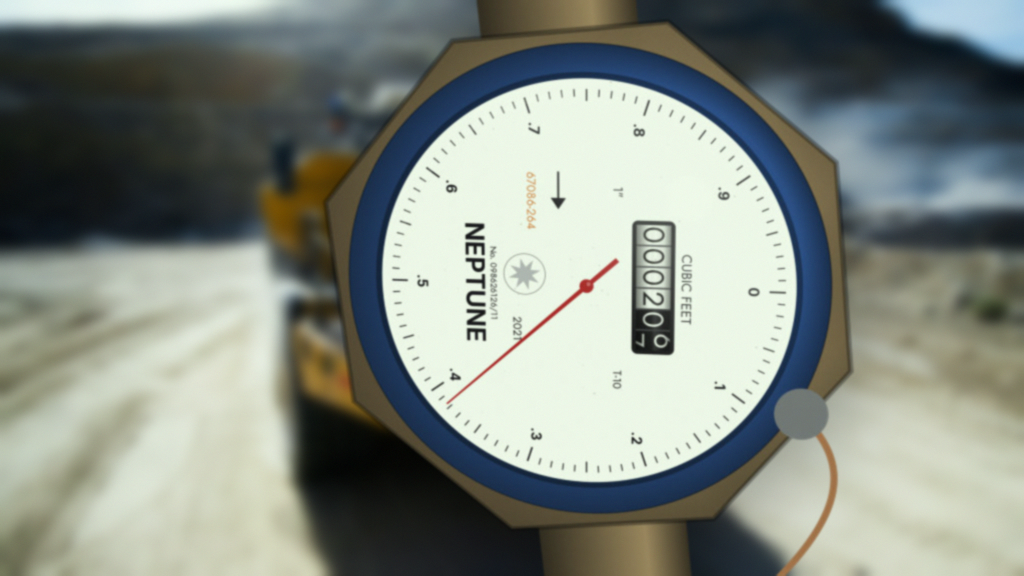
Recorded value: 206.38; ft³
